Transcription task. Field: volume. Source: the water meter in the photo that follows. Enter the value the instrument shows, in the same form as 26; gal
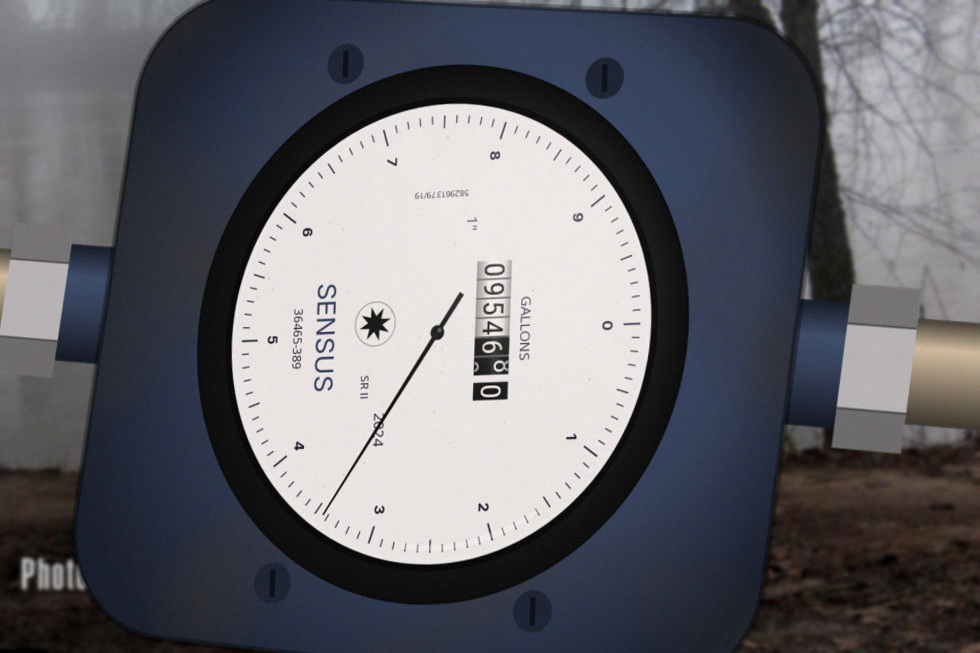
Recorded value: 954683.4; gal
